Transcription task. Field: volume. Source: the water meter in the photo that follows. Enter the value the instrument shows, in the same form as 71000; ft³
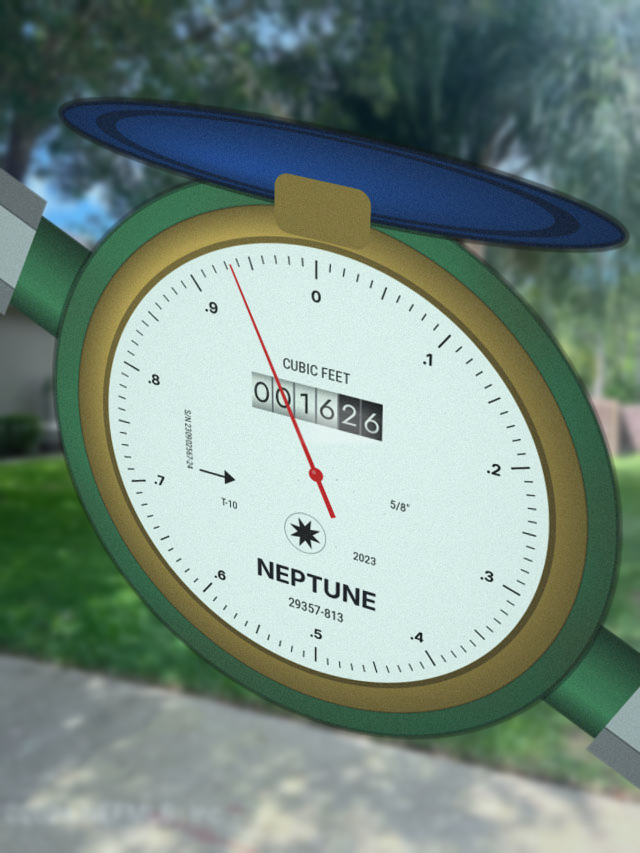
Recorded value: 1625.93; ft³
